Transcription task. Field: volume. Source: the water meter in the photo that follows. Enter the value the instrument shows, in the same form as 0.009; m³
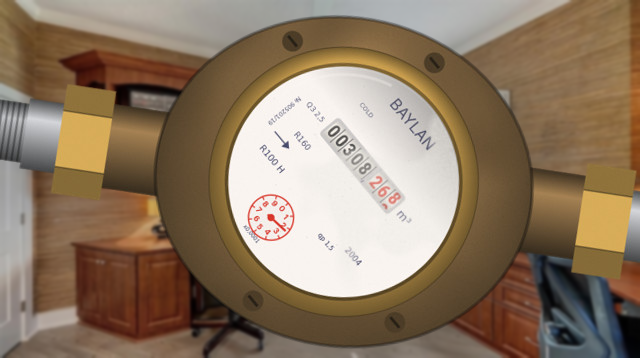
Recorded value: 308.2682; m³
